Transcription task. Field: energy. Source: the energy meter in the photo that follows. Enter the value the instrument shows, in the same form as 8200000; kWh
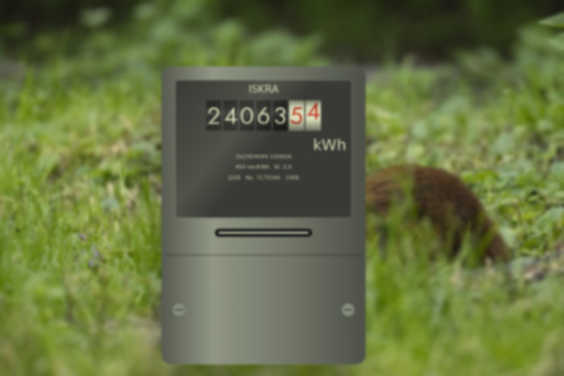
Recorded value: 24063.54; kWh
